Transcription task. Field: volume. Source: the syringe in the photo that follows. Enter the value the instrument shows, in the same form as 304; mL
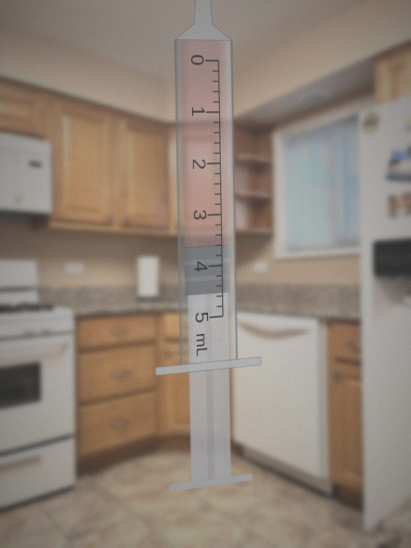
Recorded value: 3.6; mL
